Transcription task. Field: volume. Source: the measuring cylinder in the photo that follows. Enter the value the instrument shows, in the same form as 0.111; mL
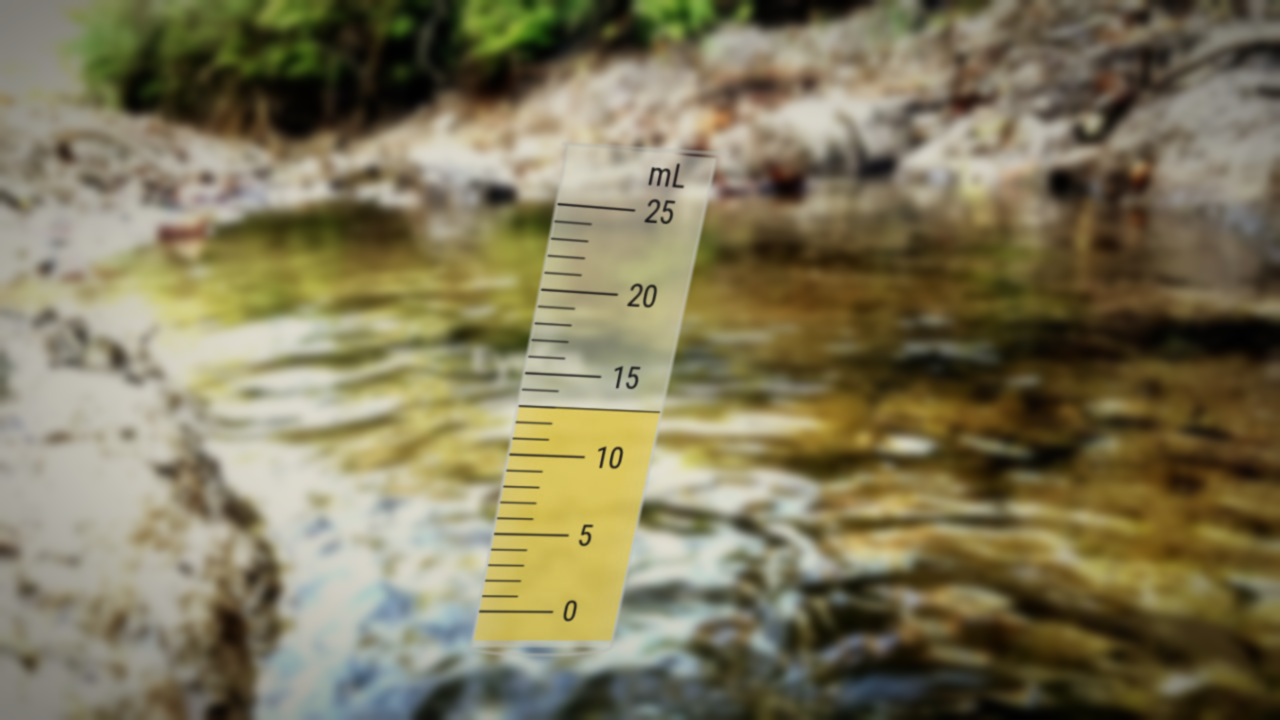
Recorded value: 13; mL
